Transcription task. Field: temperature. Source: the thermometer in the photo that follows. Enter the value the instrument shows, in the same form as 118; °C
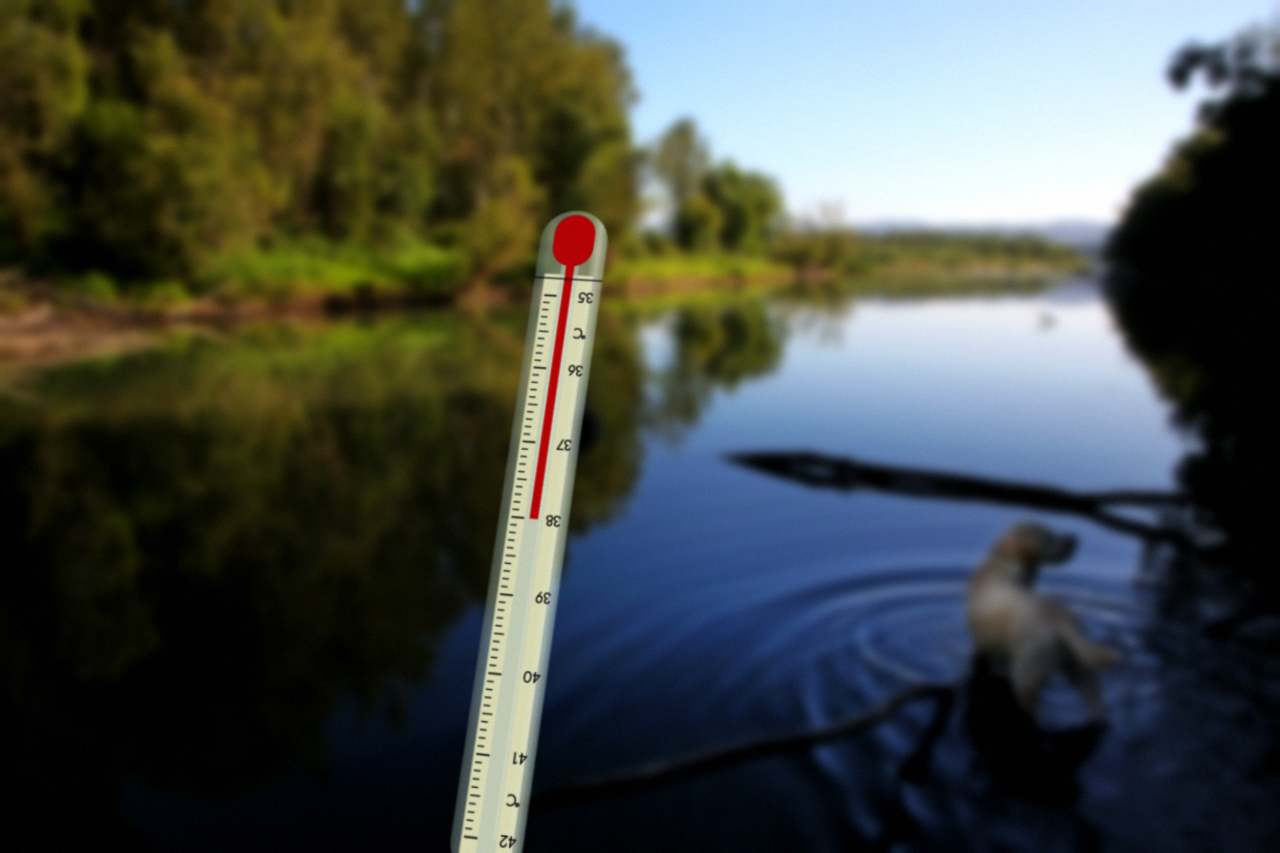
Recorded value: 38; °C
